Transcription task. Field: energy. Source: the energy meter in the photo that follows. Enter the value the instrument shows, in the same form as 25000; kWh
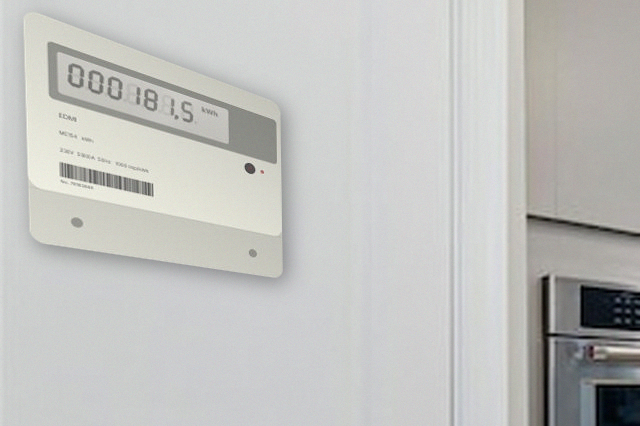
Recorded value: 181.5; kWh
